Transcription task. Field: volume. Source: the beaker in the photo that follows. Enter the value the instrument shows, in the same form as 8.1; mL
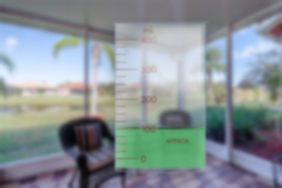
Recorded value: 100; mL
